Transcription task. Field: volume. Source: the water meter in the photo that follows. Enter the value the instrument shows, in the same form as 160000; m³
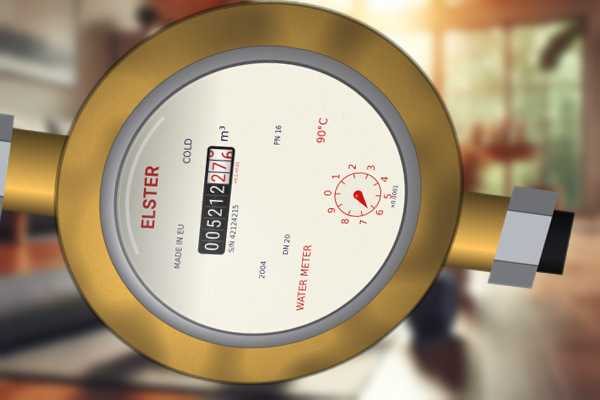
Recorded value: 5212.2756; m³
